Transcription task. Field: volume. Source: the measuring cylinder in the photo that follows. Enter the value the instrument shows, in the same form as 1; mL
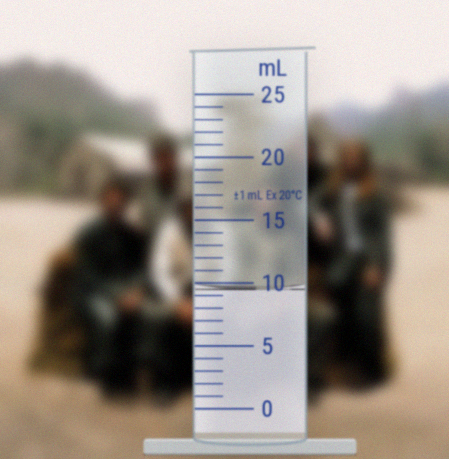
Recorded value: 9.5; mL
